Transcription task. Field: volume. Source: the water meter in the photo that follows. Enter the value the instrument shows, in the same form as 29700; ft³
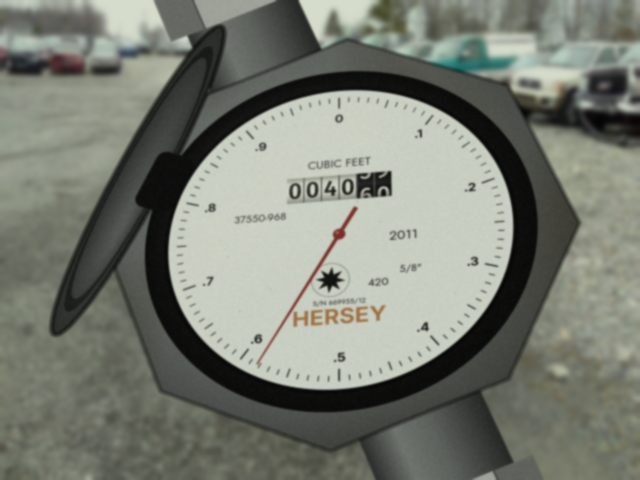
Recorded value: 4059.58; ft³
